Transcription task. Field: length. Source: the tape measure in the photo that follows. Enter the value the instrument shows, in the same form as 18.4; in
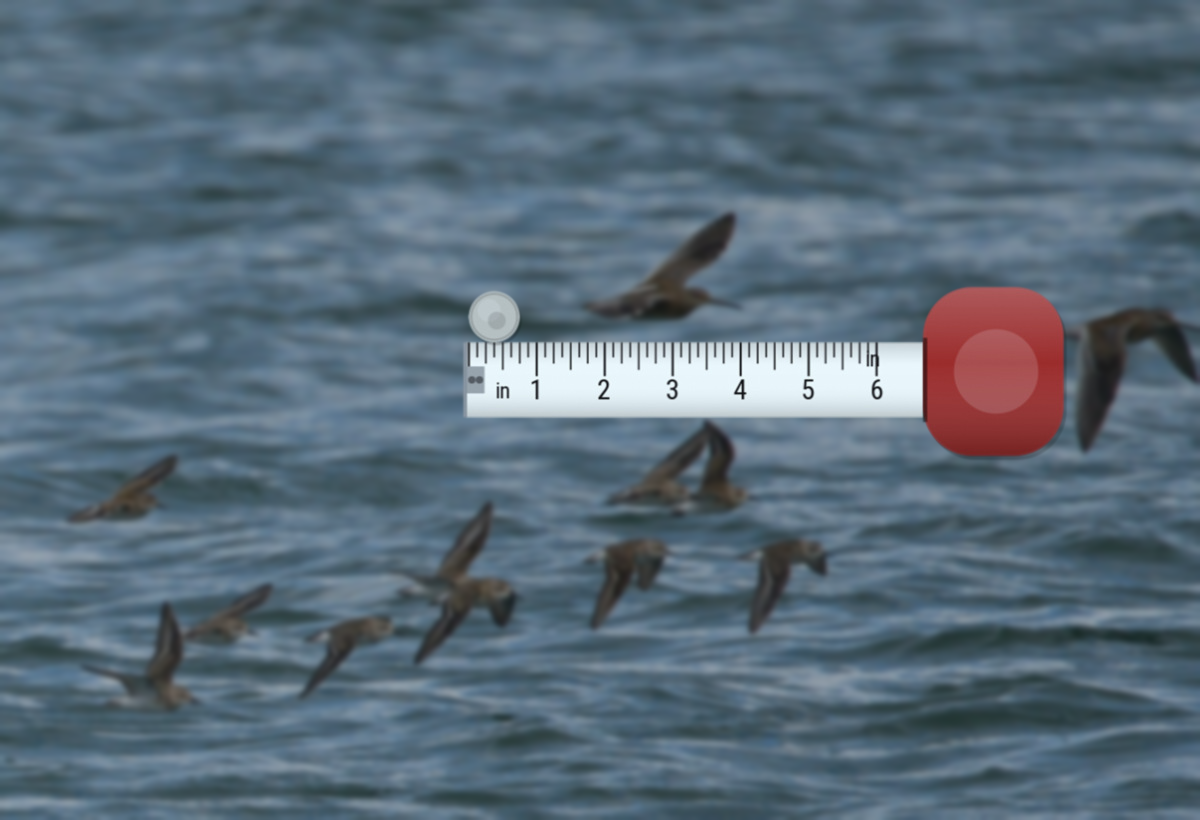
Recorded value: 0.75; in
